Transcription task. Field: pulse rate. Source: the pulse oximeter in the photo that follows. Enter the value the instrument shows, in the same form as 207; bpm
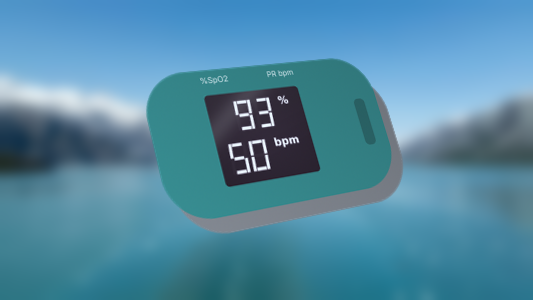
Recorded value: 50; bpm
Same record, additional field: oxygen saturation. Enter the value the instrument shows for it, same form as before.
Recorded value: 93; %
